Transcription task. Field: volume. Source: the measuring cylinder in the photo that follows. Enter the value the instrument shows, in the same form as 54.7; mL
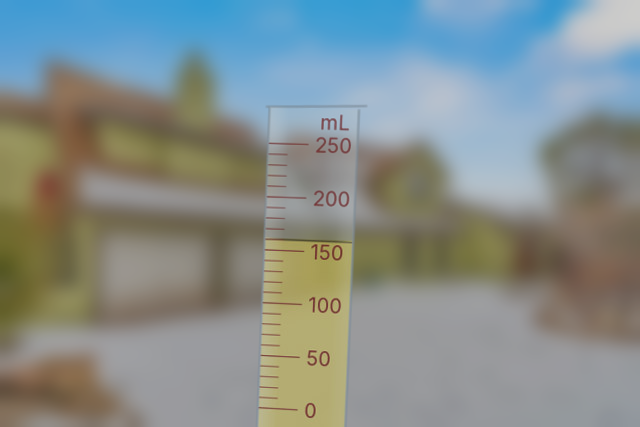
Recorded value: 160; mL
